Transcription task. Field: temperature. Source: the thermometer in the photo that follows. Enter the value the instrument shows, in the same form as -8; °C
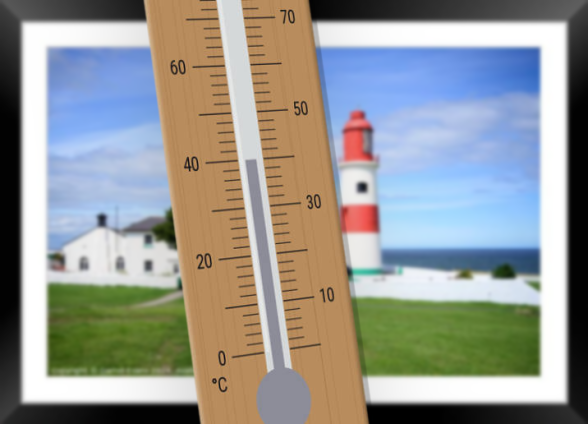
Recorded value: 40; °C
